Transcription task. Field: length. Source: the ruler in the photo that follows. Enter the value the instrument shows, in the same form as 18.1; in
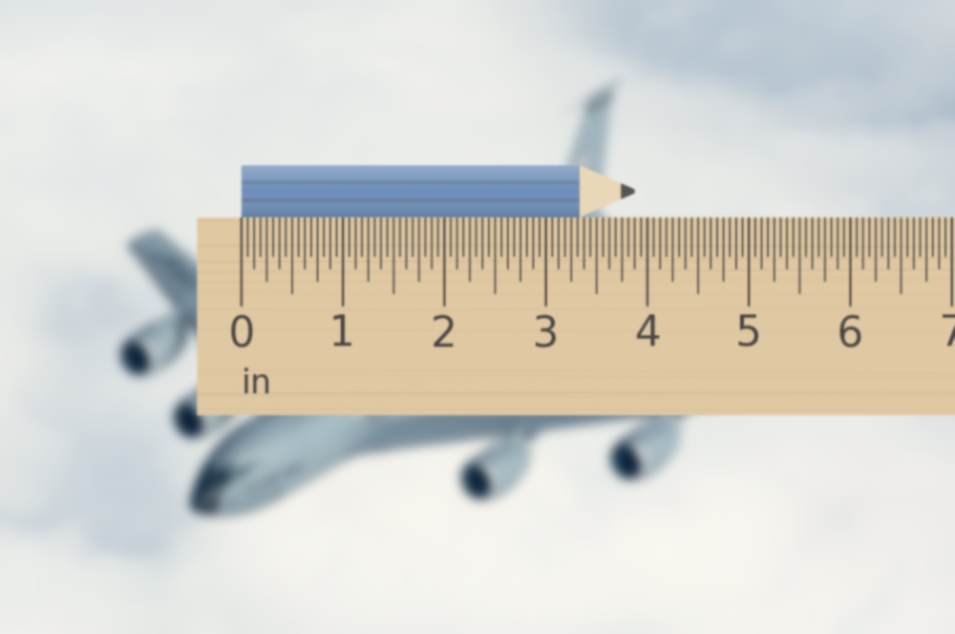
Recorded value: 3.875; in
